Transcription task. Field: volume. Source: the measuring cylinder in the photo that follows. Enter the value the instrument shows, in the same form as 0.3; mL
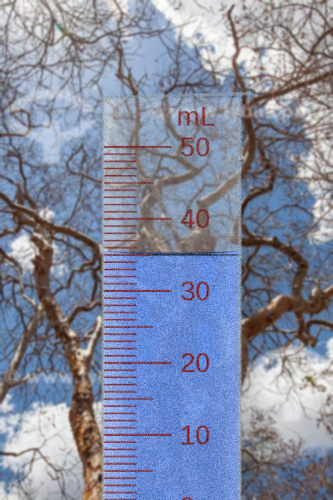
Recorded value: 35; mL
